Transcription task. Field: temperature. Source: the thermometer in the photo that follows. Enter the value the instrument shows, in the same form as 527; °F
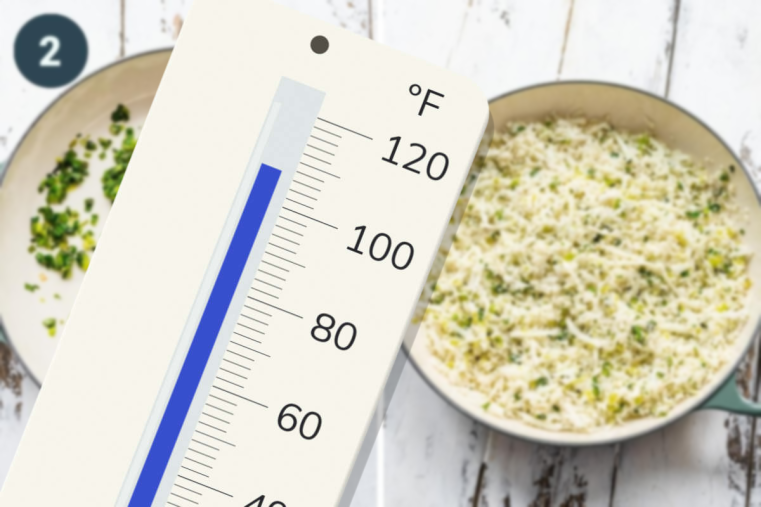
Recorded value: 107; °F
